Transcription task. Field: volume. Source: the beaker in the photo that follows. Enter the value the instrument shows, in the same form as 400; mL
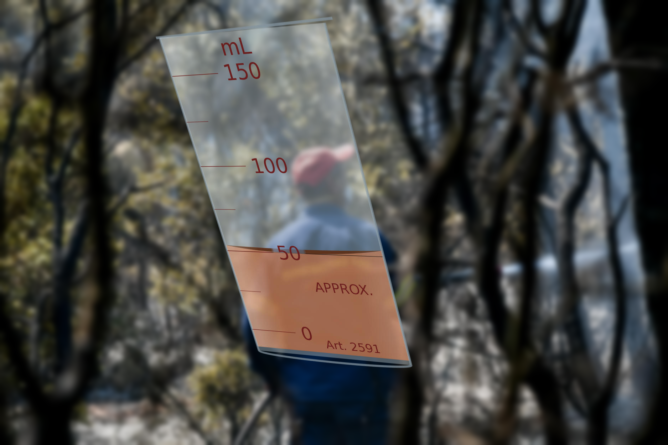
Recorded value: 50; mL
